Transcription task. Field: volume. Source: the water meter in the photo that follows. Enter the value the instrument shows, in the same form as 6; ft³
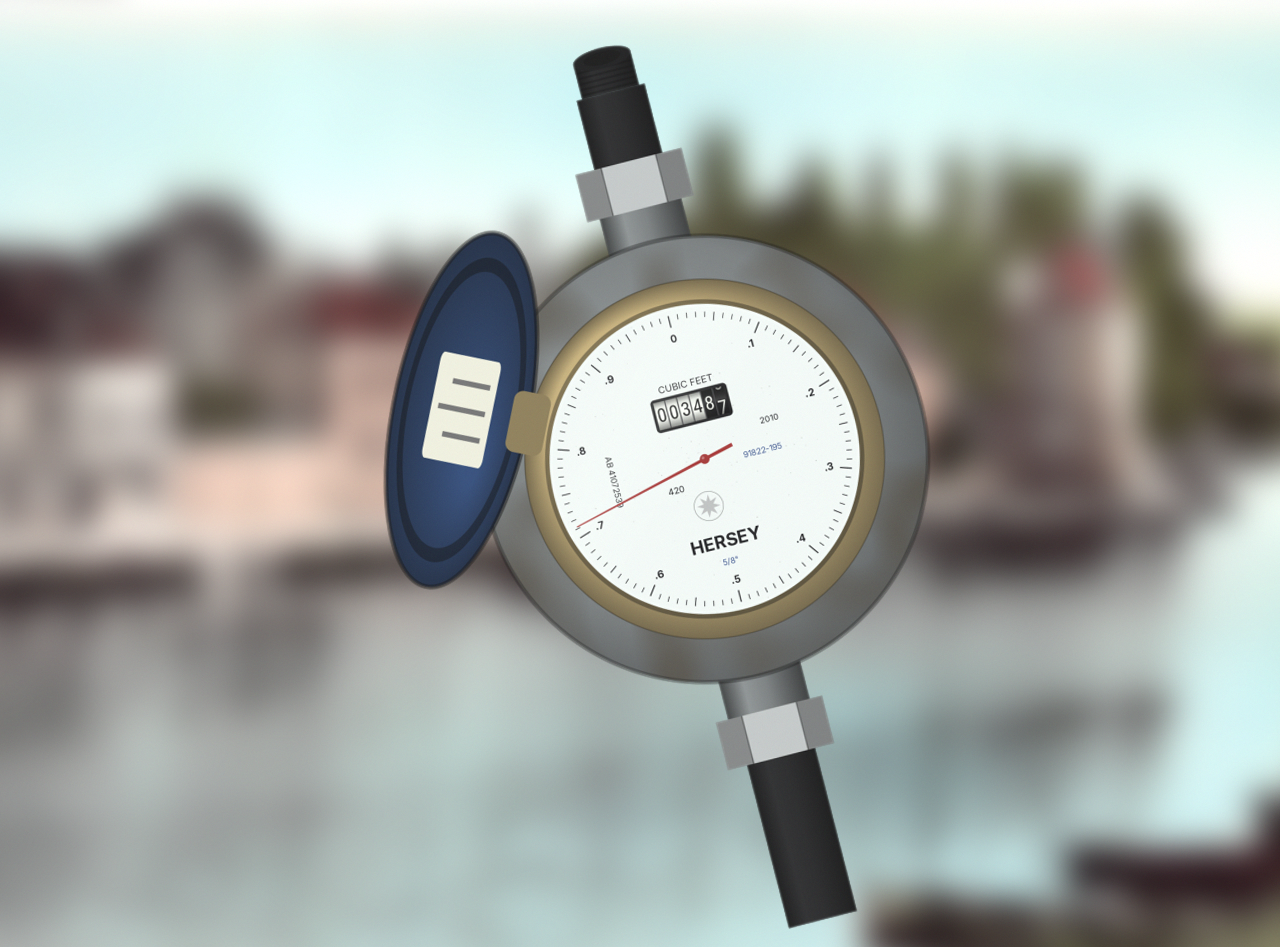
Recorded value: 3486.71; ft³
